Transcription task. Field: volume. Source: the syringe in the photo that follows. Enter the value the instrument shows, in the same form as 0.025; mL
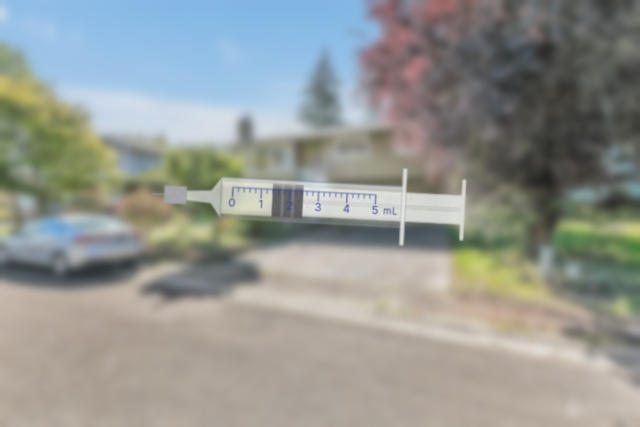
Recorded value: 1.4; mL
